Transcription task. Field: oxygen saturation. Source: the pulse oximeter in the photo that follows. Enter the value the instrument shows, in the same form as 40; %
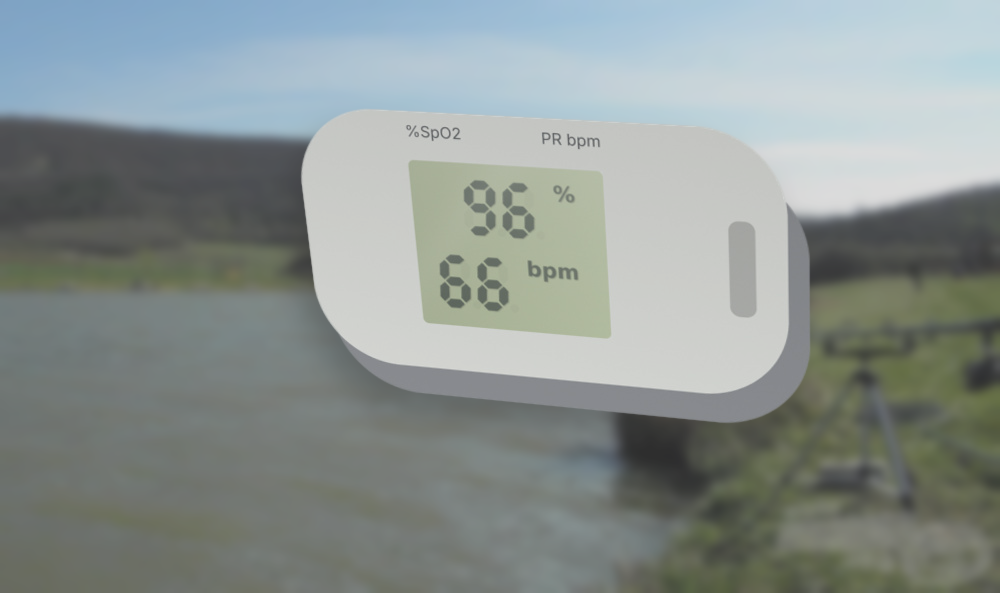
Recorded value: 96; %
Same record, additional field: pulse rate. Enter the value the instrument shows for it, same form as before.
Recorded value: 66; bpm
